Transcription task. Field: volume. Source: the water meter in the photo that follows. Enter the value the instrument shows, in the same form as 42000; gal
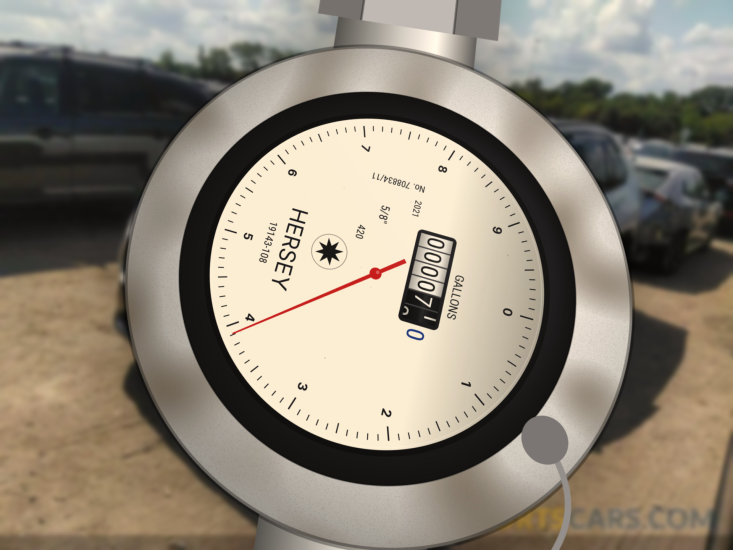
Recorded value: 713.9; gal
